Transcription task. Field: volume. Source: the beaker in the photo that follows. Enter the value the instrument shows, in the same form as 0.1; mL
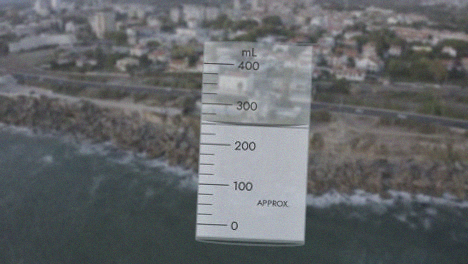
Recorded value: 250; mL
